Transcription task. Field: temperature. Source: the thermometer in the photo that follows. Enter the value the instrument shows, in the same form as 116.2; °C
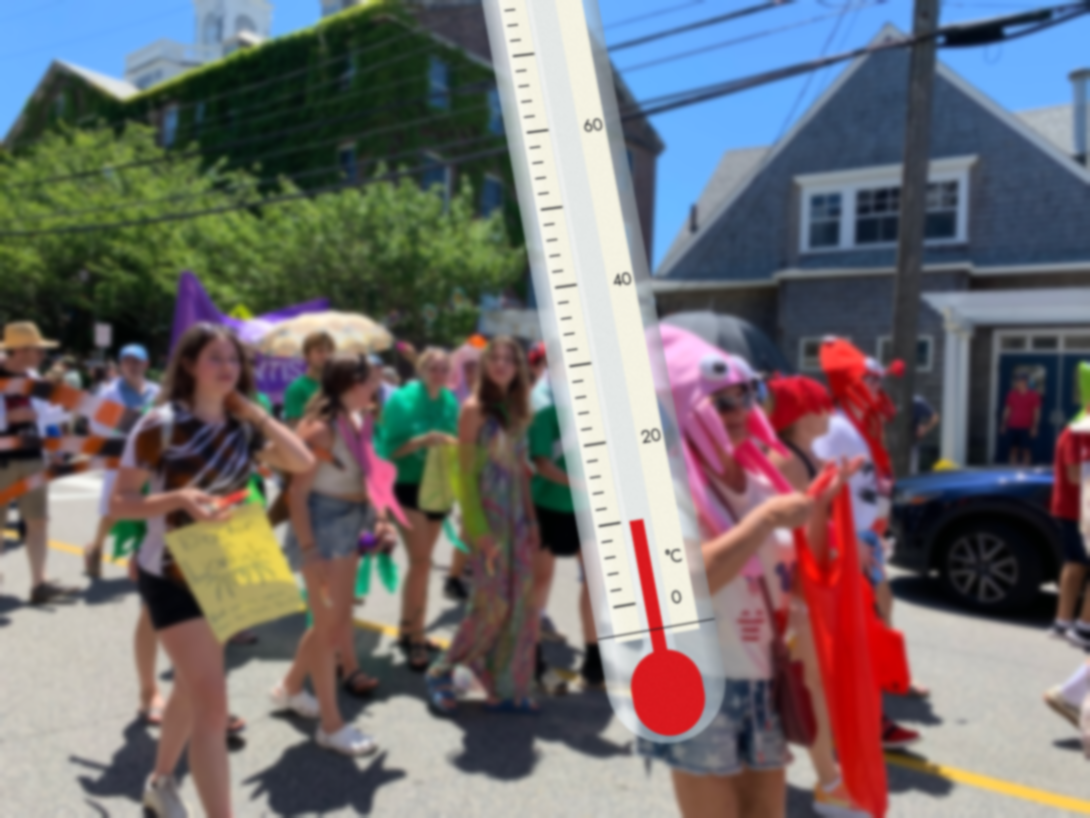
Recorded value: 10; °C
